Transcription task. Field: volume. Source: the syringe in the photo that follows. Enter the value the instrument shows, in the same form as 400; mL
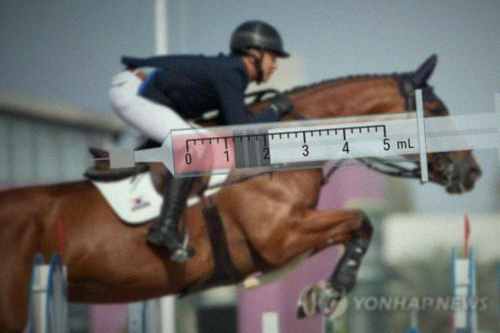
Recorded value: 1.2; mL
